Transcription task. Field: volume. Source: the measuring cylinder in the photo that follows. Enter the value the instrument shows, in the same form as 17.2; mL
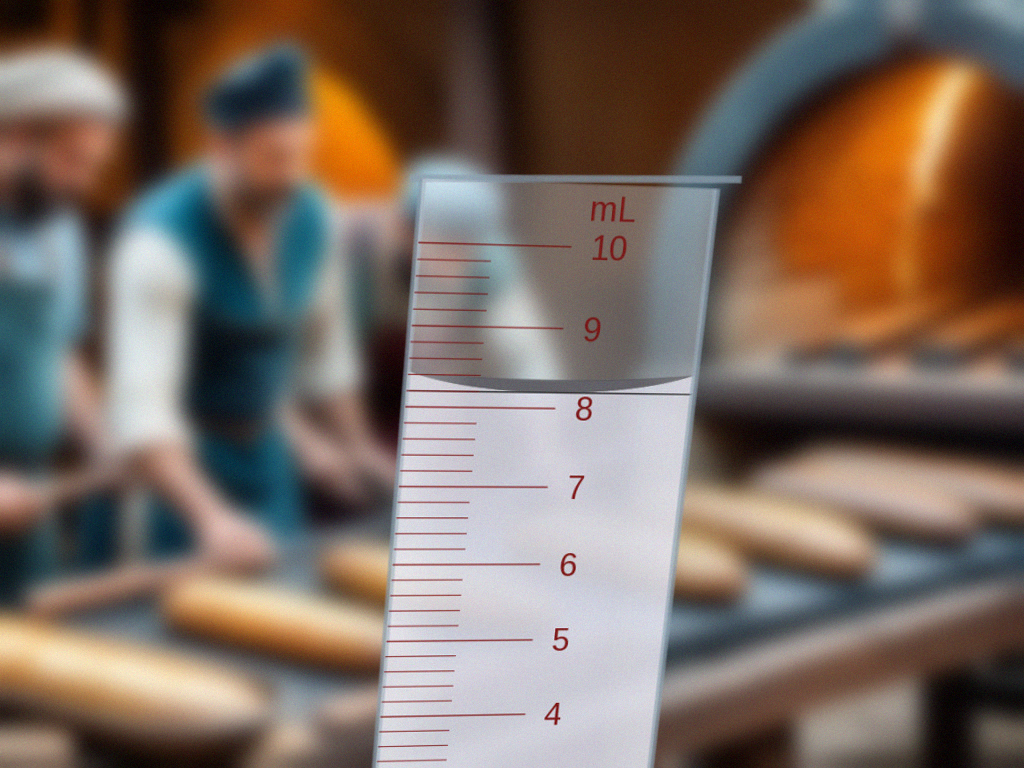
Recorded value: 8.2; mL
